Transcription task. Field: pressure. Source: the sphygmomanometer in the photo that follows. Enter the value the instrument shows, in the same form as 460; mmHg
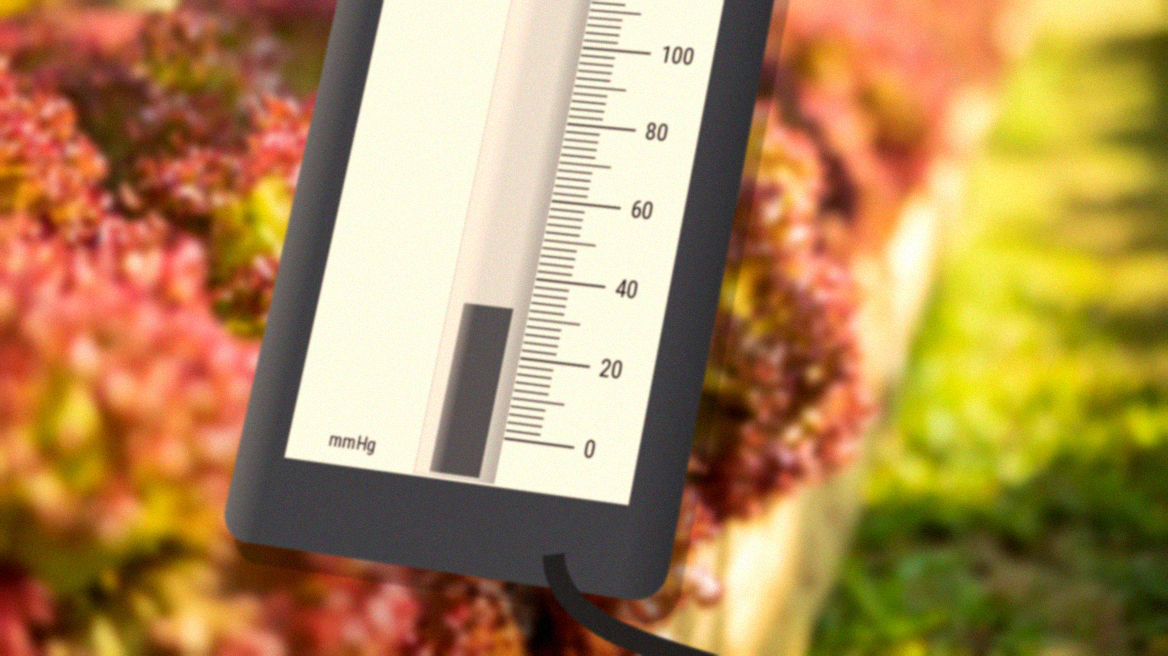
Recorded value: 32; mmHg
